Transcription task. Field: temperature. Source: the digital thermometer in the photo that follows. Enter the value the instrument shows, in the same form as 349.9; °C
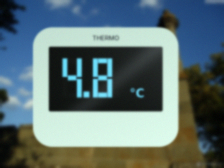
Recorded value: 4.8; °C
